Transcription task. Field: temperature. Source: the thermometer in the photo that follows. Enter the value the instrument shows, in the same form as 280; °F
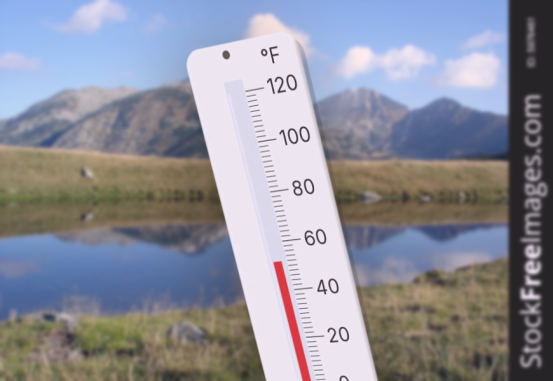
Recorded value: 52; °F
